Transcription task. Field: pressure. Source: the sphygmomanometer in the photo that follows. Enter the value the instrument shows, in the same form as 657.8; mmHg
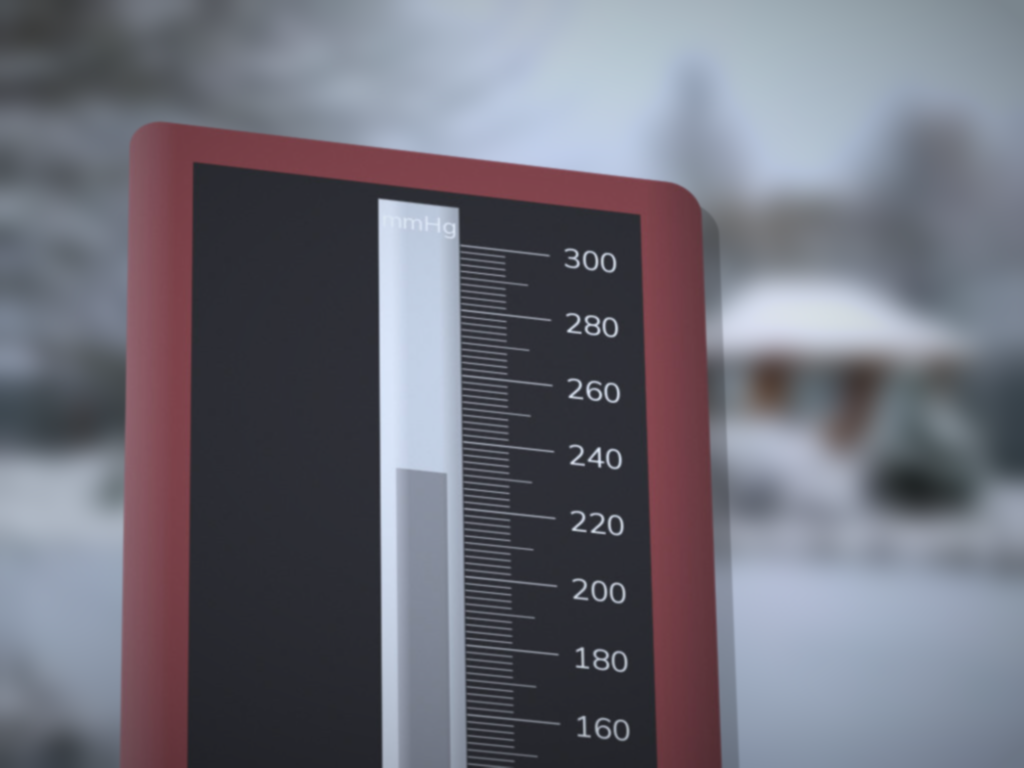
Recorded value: 230; mmHg
